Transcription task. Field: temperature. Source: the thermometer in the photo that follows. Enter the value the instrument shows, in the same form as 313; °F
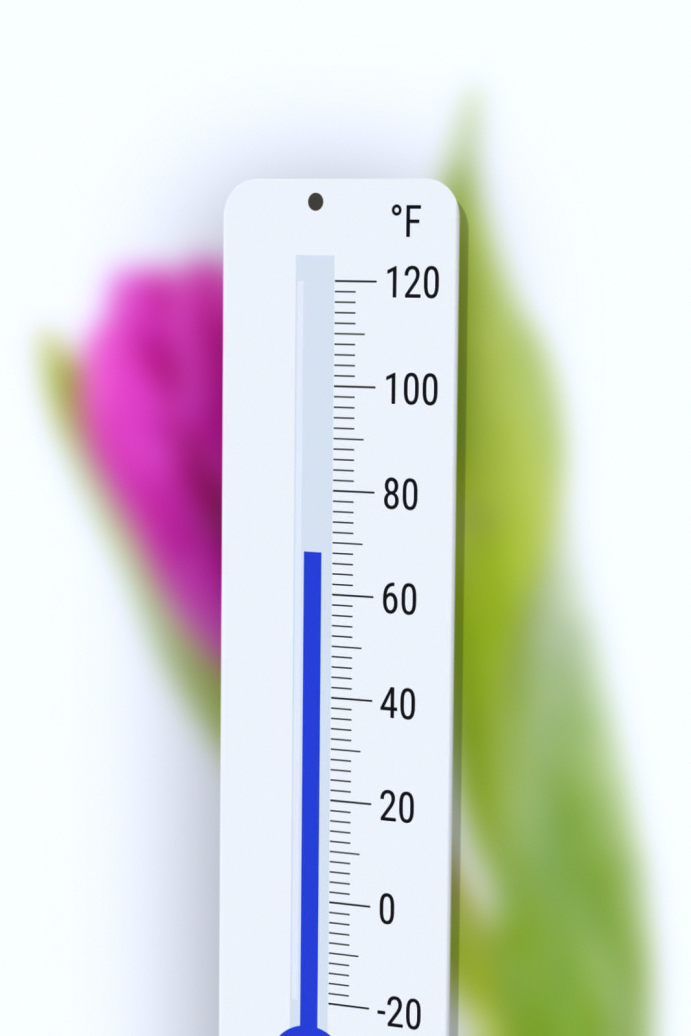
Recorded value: 68; °F
